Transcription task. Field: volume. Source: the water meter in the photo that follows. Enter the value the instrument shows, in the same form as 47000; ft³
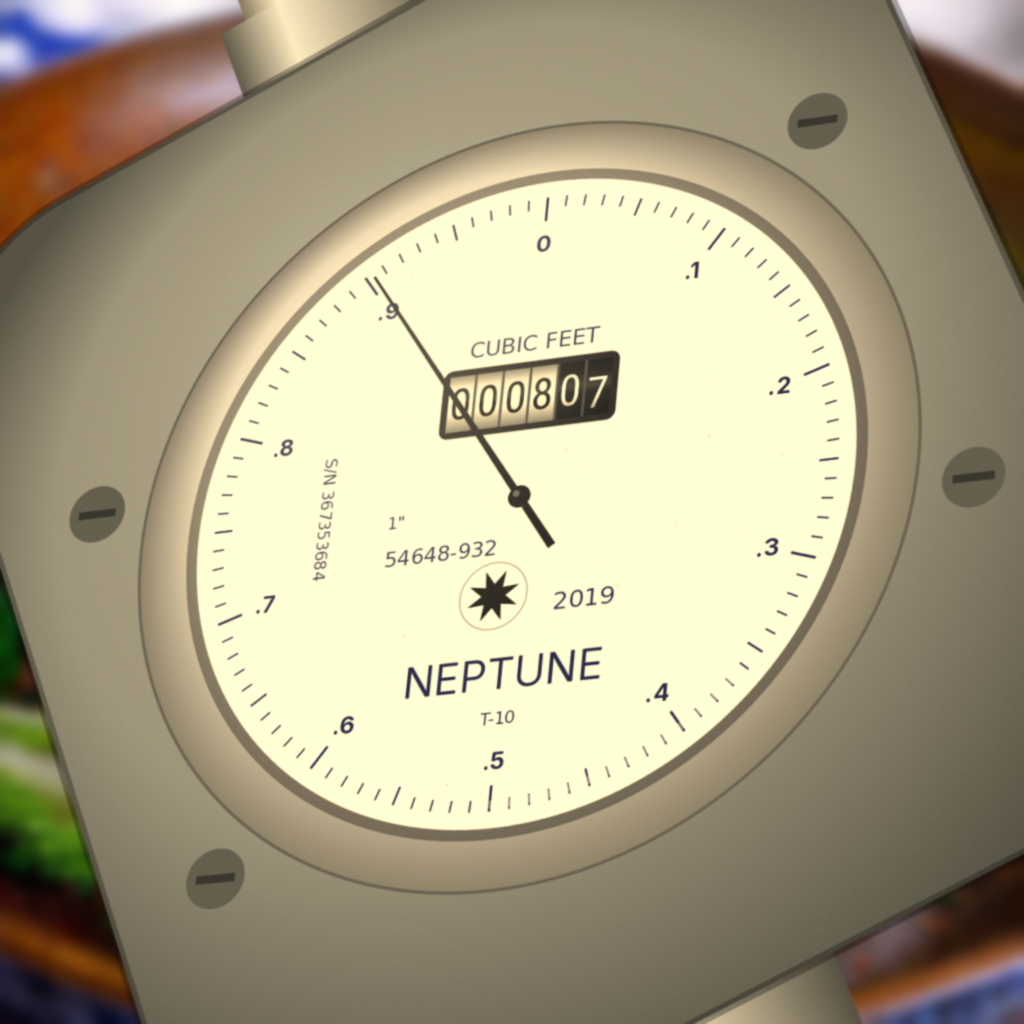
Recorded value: 806.90; ft³
